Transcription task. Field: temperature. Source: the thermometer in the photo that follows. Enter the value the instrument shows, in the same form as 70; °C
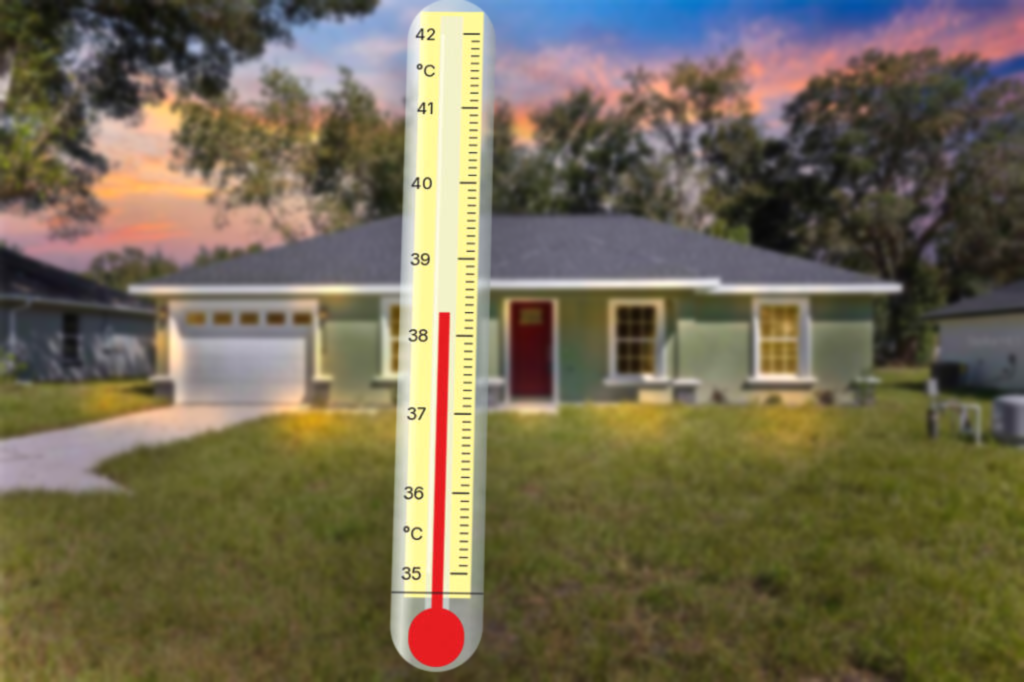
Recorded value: 38.3; °C
